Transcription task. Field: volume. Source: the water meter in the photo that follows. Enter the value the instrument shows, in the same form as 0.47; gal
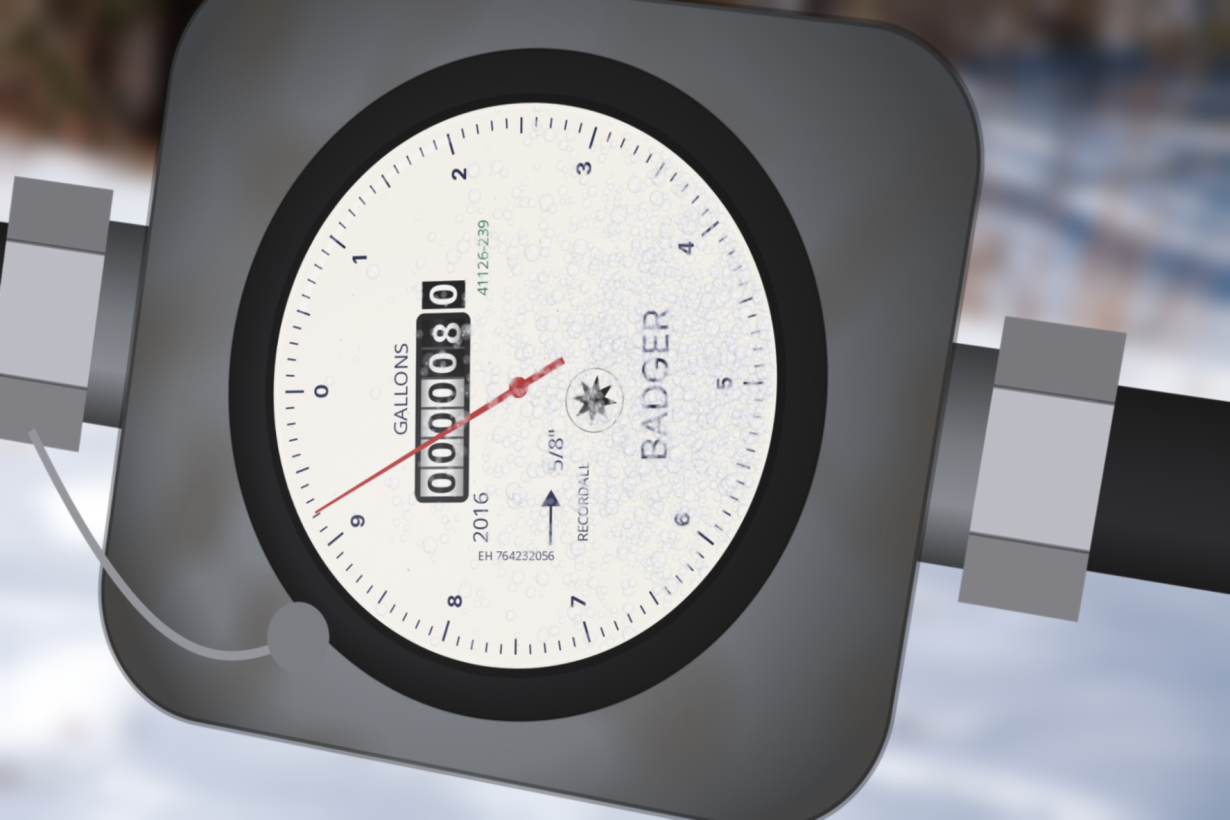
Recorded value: 79.2; gal
